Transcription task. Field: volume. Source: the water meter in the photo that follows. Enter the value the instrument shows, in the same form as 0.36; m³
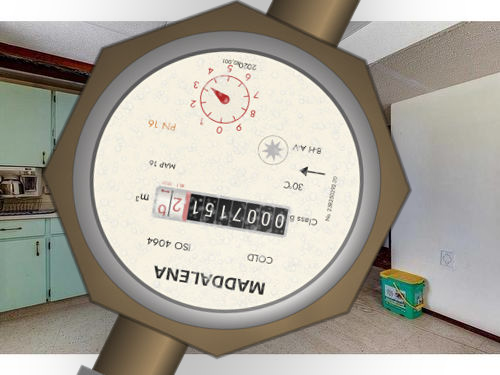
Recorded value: 7151.263; m³
